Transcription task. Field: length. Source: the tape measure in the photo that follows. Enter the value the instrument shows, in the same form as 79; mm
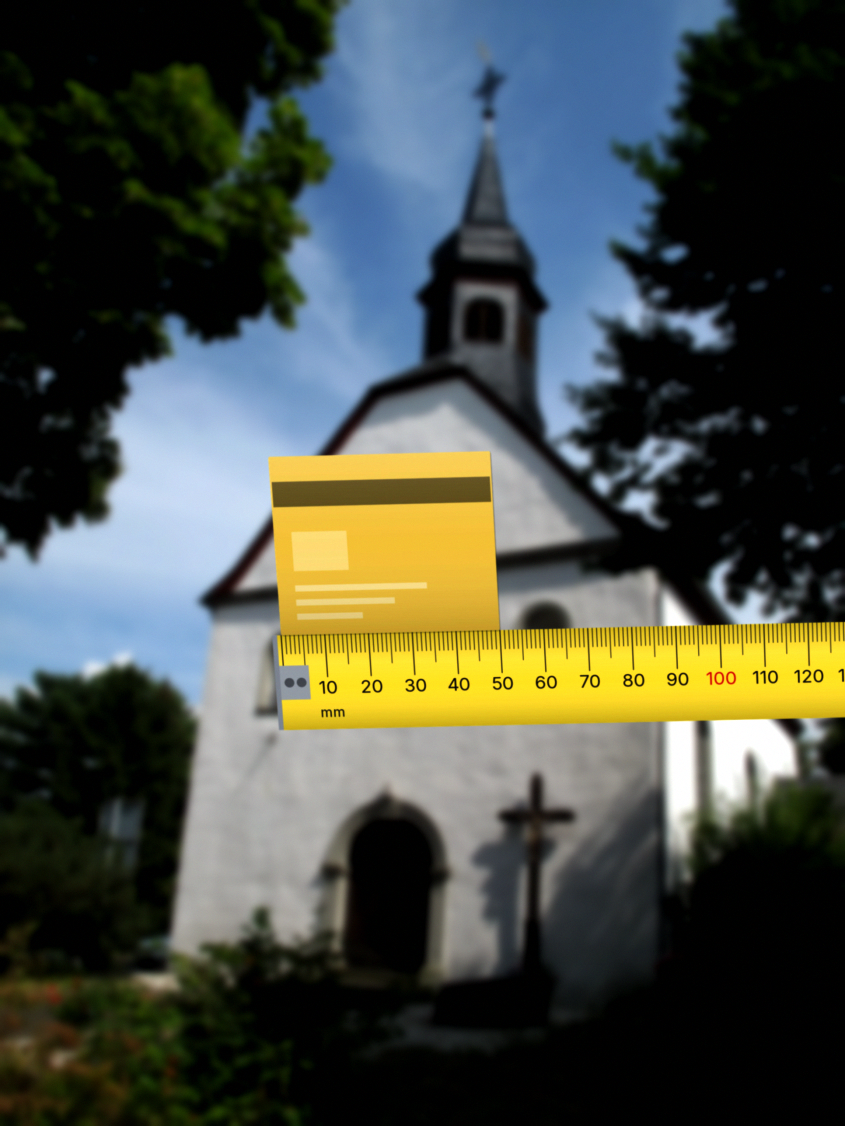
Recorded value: 50; mm
